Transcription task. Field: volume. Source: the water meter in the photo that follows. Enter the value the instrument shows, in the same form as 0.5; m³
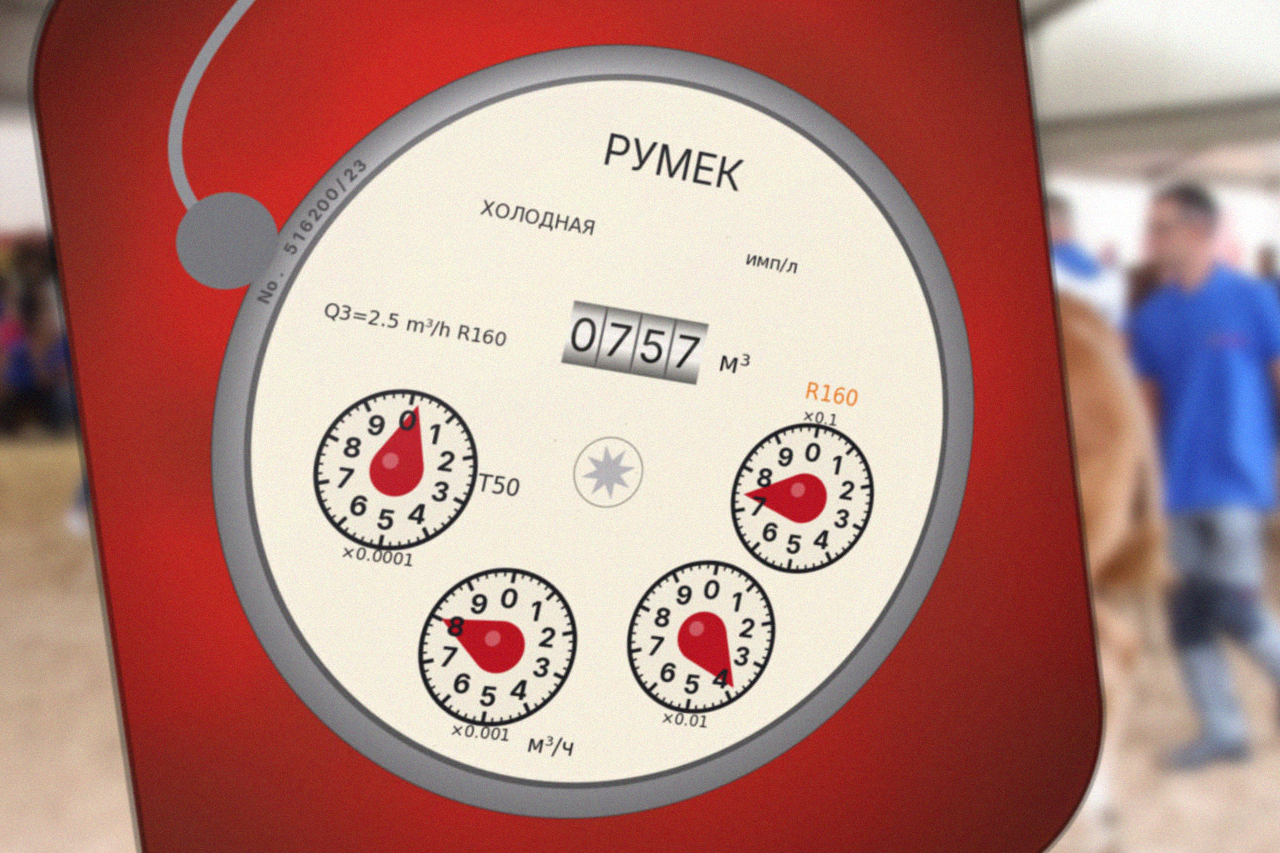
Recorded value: 757.7380; m³
